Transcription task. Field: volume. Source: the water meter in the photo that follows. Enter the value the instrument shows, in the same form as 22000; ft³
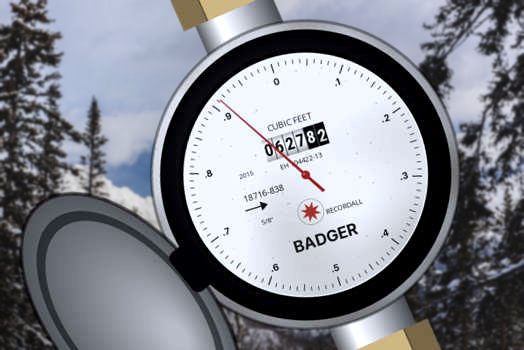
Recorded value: 62781.91; ft³
